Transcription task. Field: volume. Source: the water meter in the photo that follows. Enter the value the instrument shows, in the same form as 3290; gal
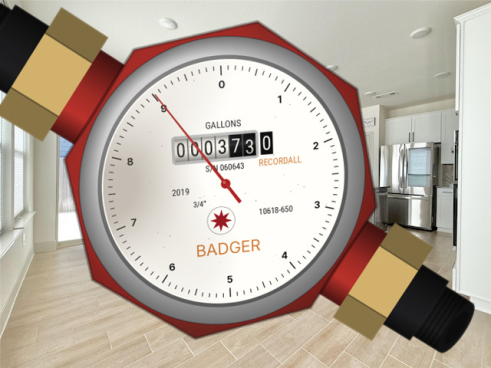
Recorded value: 3729.0; gal
